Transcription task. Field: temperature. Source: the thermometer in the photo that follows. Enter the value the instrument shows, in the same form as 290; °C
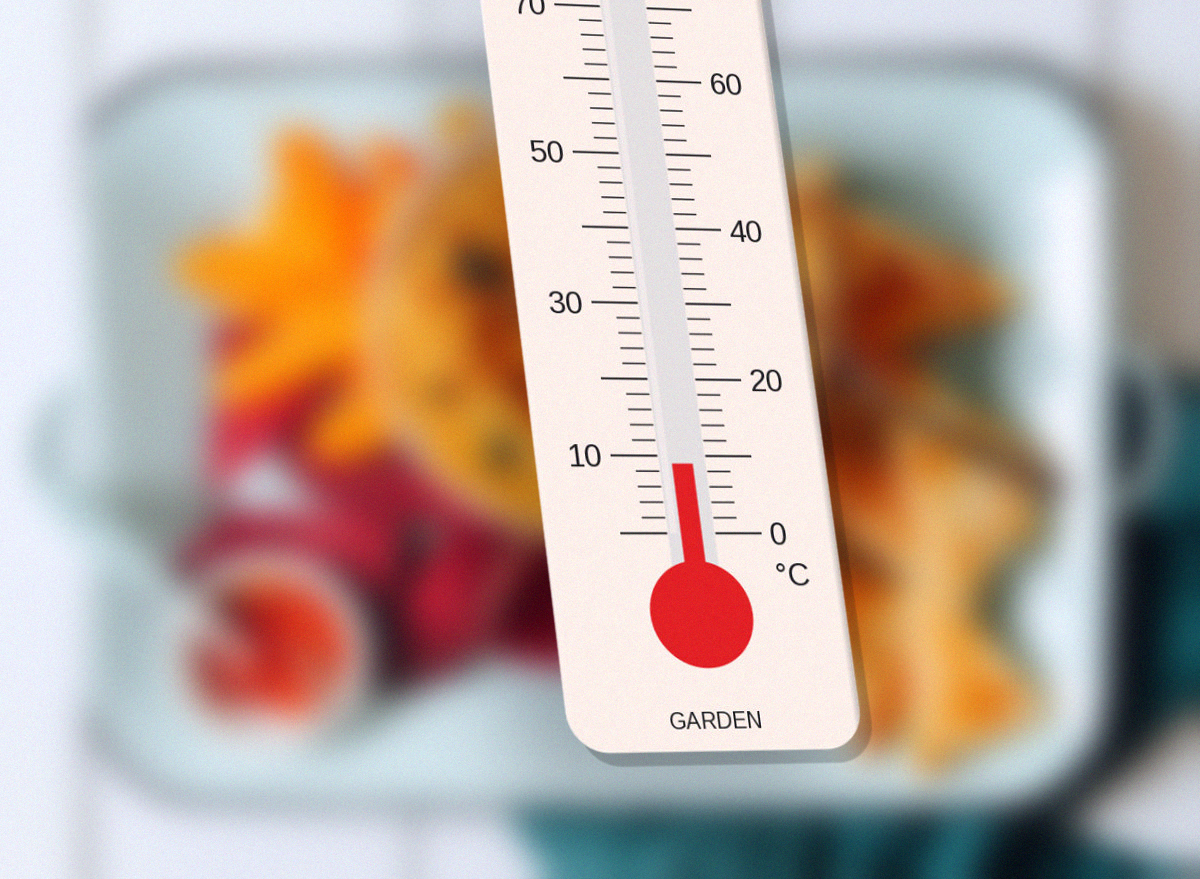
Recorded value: 9; °C
